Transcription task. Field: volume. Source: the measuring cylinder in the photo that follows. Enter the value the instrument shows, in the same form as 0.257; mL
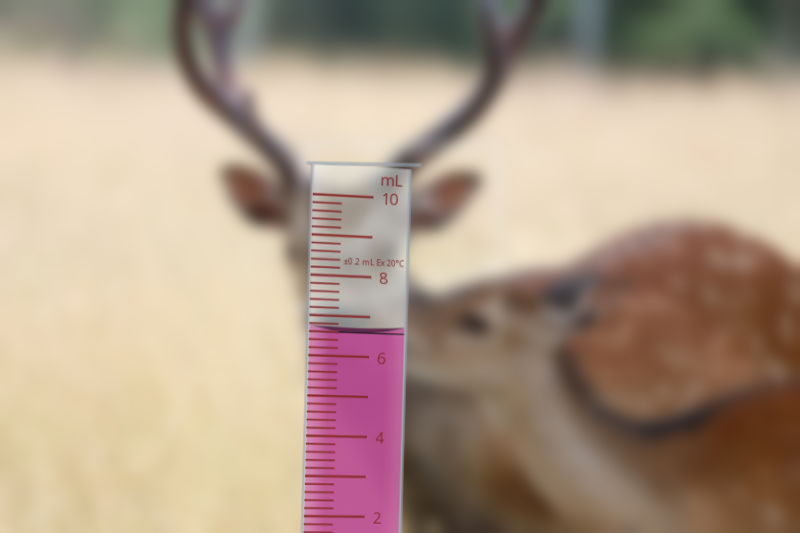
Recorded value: 6.6; mL
